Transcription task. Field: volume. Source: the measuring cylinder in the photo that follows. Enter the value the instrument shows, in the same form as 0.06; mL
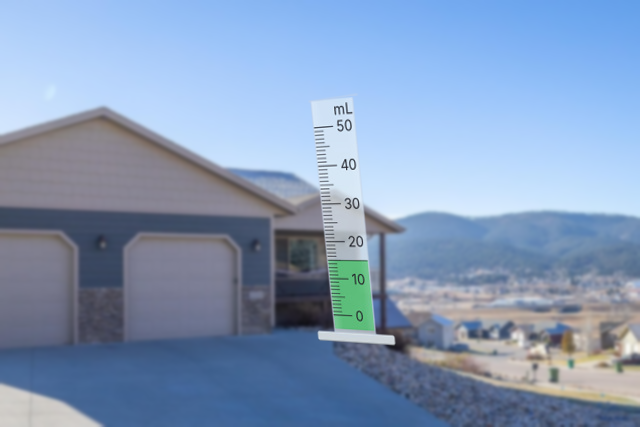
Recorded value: 15; mL
